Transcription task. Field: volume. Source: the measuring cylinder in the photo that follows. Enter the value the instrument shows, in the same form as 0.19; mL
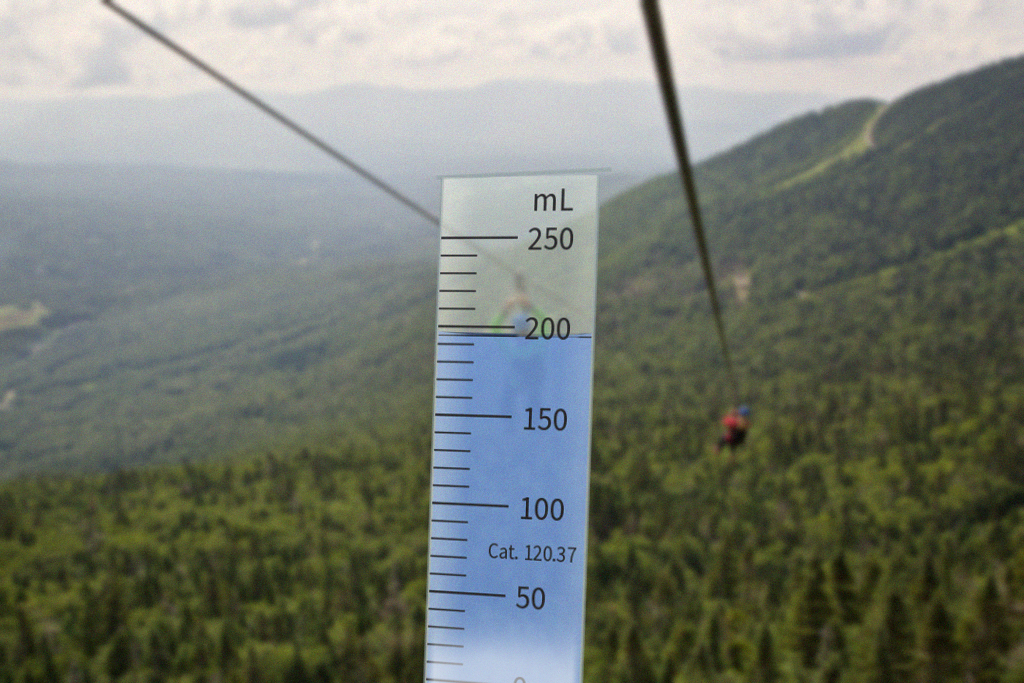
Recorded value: 195; mL
